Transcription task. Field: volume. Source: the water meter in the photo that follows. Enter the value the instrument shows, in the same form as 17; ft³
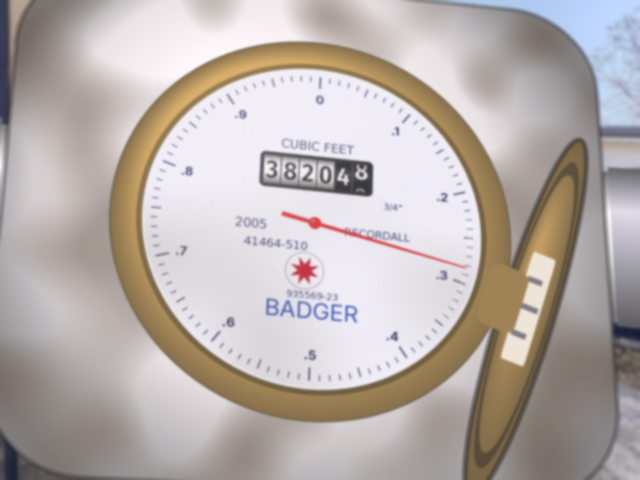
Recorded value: 382048.28; ft³
